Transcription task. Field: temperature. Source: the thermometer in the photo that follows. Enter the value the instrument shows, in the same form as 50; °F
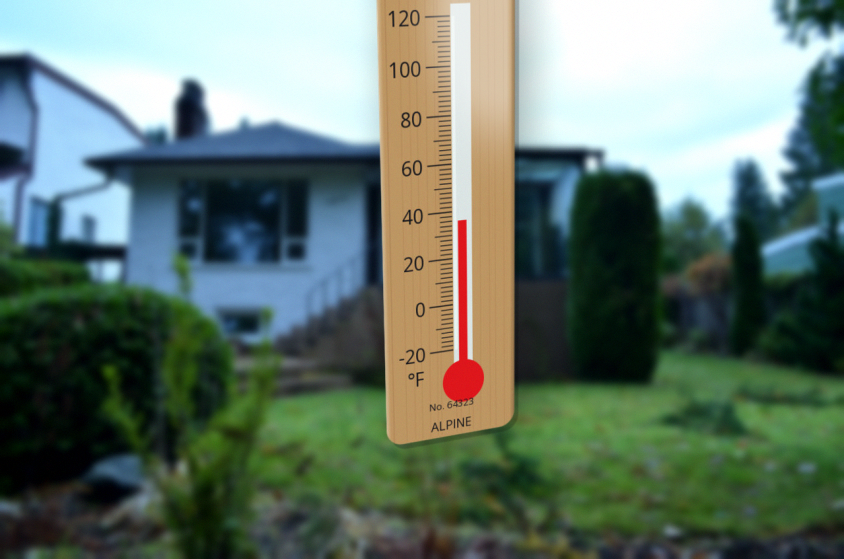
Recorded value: 36; °F
